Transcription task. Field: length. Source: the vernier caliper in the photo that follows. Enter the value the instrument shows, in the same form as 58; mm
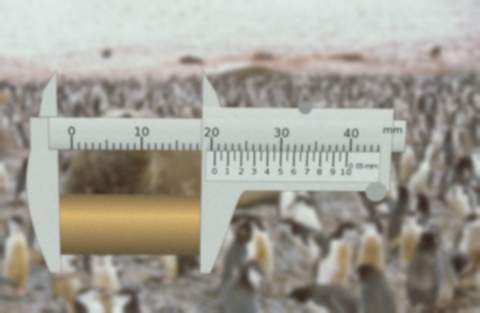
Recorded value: 20.5; mm
